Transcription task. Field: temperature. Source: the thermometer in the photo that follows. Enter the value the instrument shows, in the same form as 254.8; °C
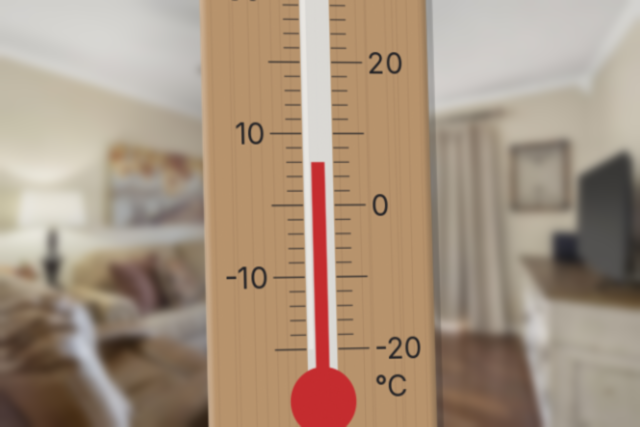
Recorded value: 6; °C
